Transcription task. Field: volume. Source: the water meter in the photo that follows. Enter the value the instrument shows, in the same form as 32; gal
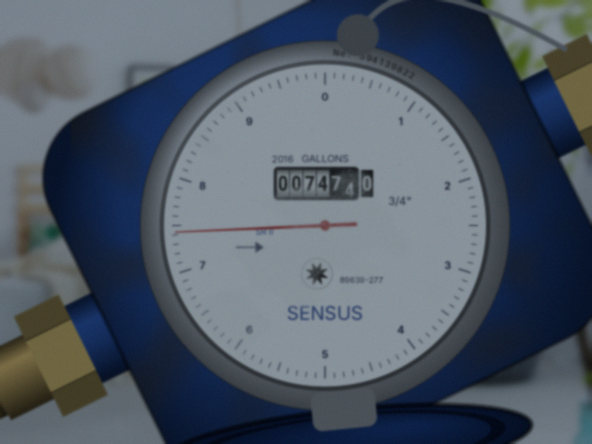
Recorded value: 74737.4; gal
